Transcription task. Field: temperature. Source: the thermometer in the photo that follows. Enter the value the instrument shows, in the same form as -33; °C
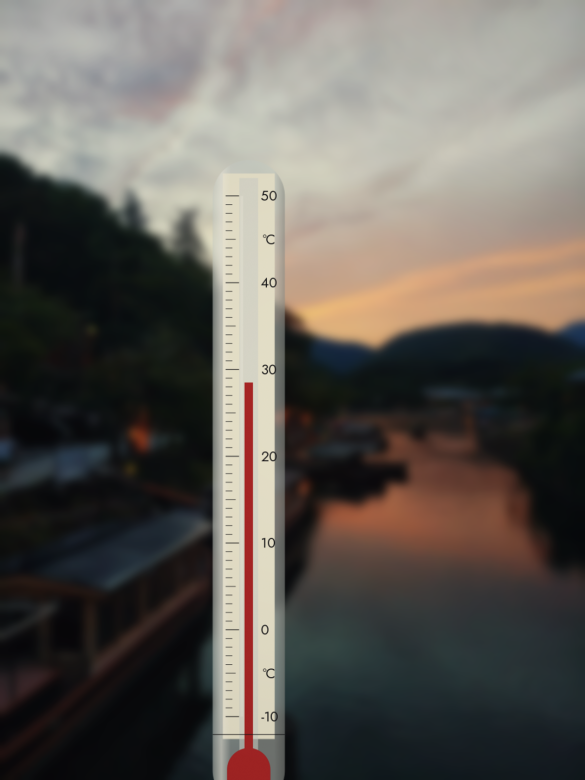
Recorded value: 28.5; °C
